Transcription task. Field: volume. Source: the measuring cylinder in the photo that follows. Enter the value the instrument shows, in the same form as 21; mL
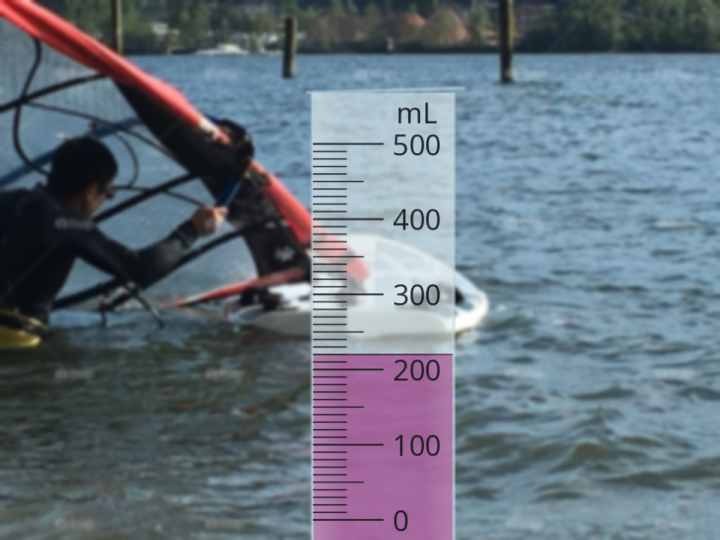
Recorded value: 220; mL
